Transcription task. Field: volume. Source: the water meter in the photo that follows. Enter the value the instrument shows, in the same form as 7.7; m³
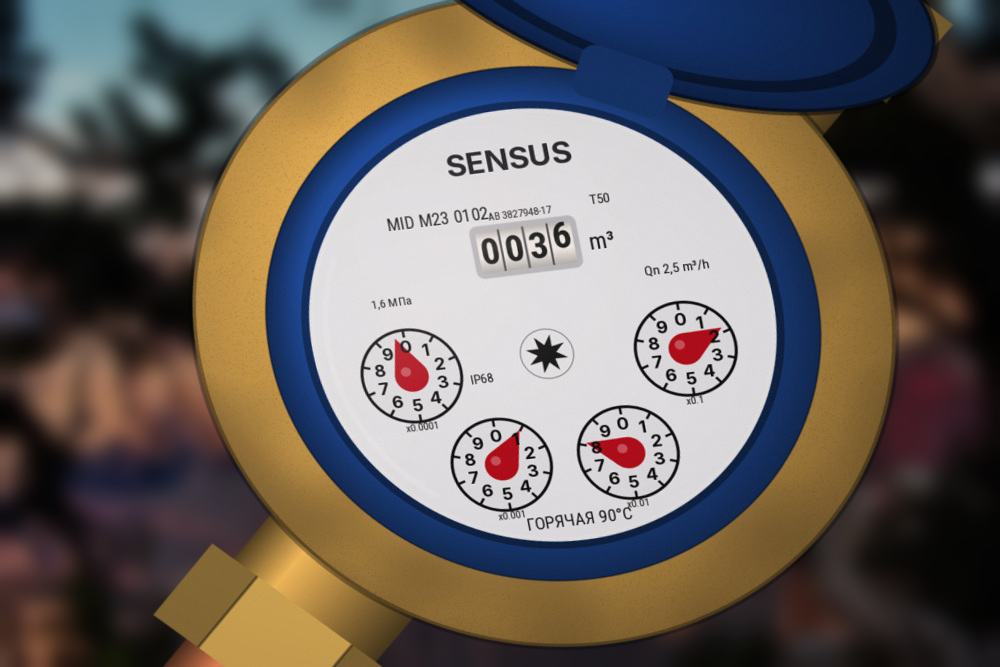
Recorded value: 36.1809; m³
